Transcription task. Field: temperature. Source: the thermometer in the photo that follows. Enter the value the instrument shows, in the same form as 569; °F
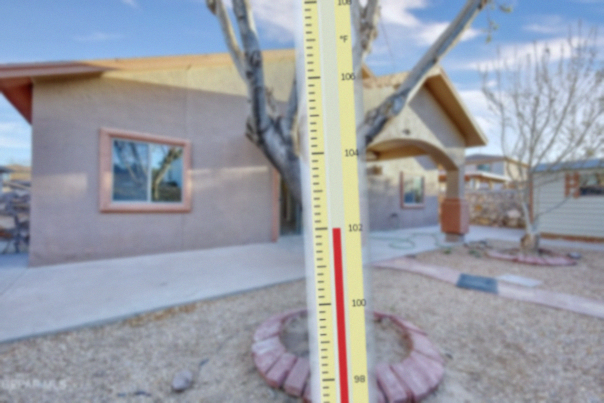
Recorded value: 102; °F
